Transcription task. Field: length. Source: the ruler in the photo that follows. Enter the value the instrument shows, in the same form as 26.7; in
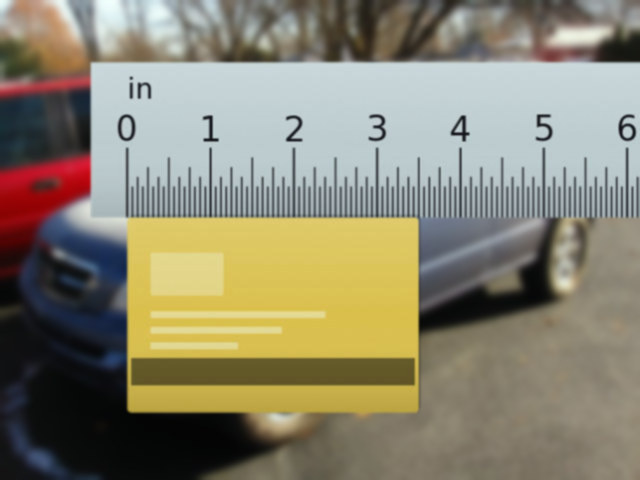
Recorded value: 3.5; in
